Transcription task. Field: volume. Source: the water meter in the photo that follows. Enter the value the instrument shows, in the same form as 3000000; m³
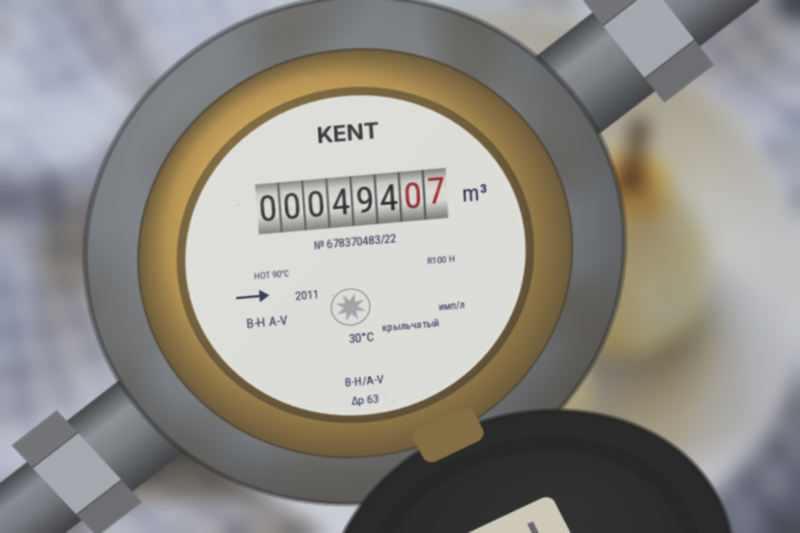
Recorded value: 494.07; m³
